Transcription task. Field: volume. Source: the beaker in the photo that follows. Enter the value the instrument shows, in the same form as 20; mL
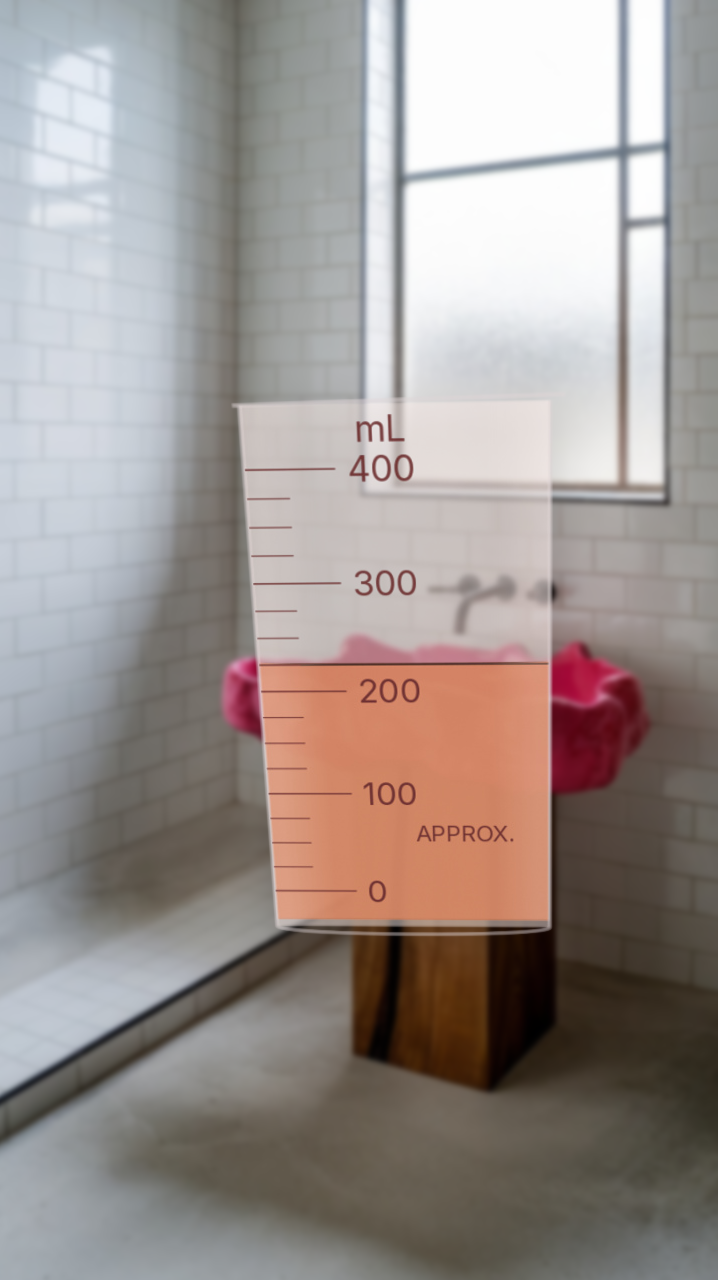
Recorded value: 225; mL
